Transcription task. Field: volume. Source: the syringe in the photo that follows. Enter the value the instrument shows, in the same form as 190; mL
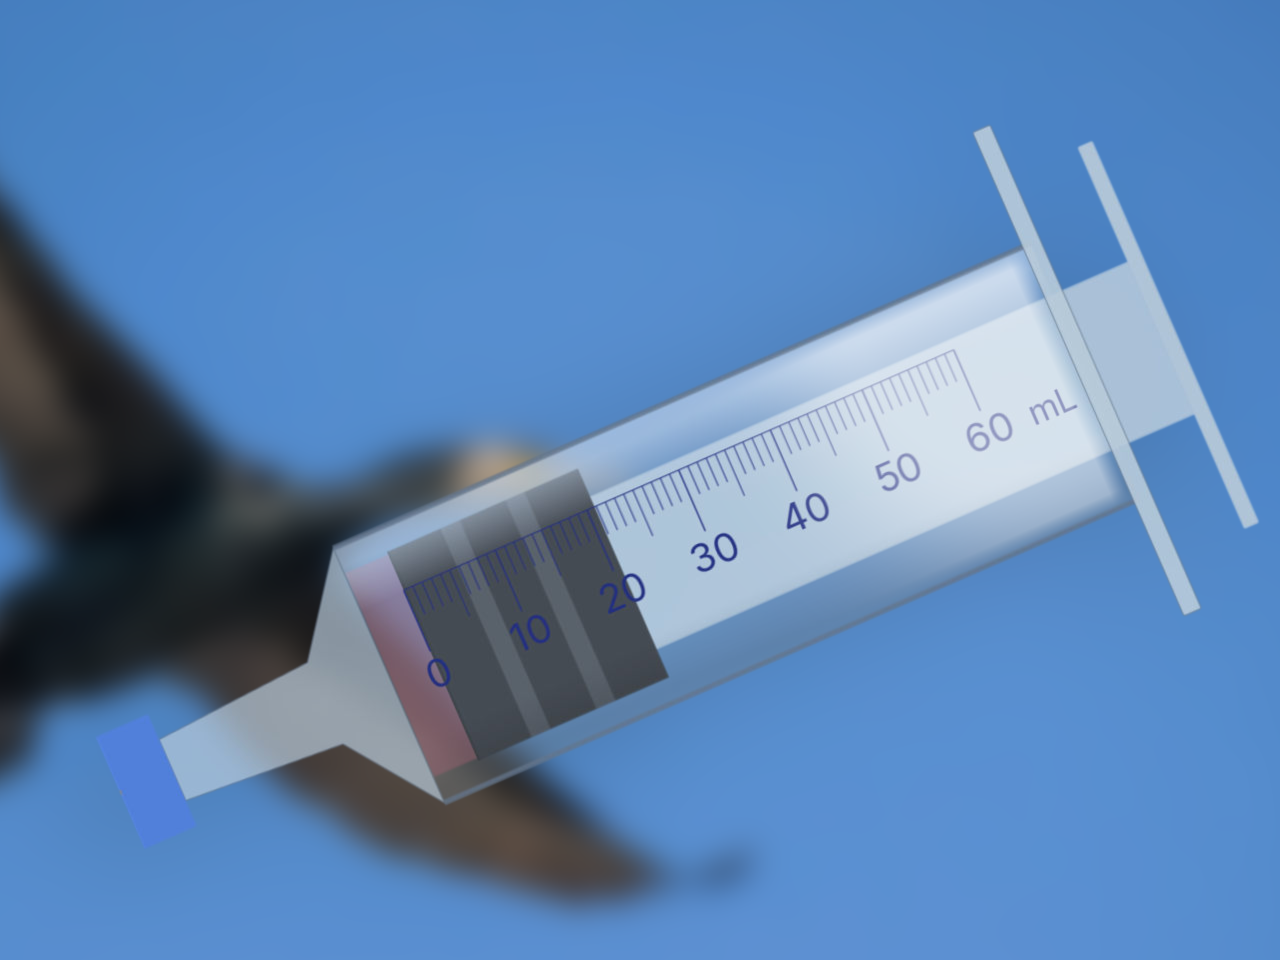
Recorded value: 0; mL
